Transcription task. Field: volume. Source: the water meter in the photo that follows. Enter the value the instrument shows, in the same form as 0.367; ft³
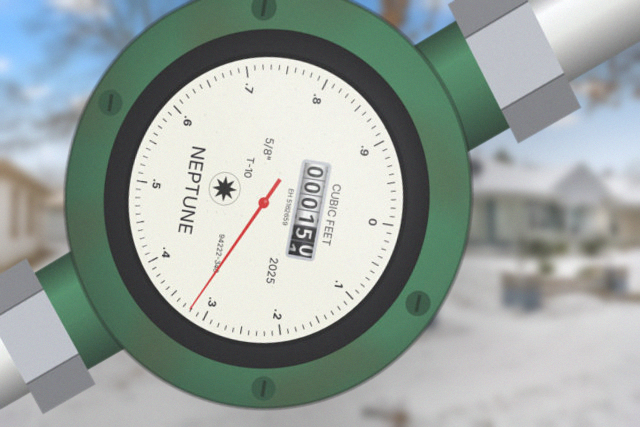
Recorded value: 150.32; ft³
